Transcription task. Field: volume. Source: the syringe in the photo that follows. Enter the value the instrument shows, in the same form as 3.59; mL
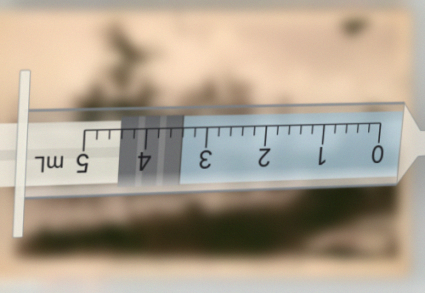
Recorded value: 3.4; mL
